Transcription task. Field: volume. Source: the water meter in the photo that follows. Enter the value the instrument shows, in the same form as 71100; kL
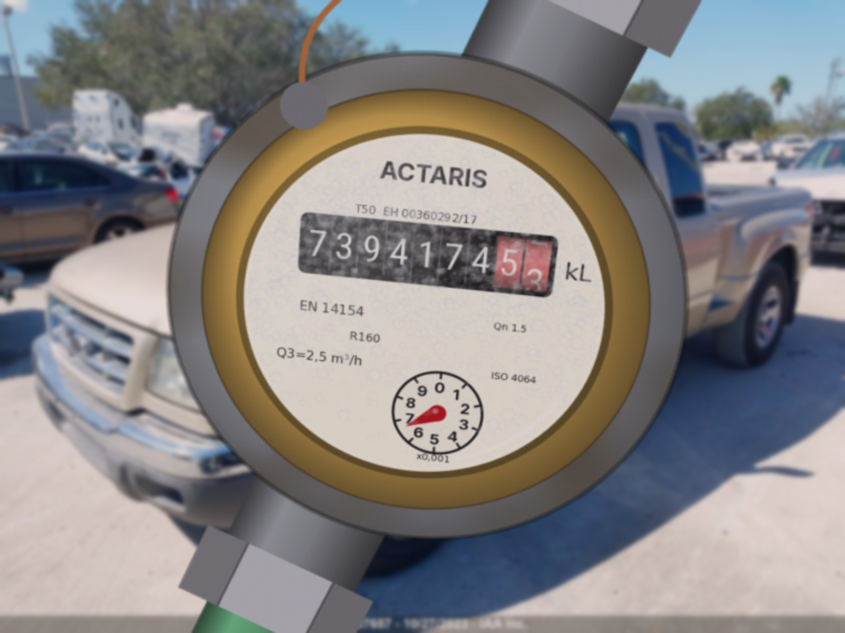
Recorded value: 7394174.526; kL
